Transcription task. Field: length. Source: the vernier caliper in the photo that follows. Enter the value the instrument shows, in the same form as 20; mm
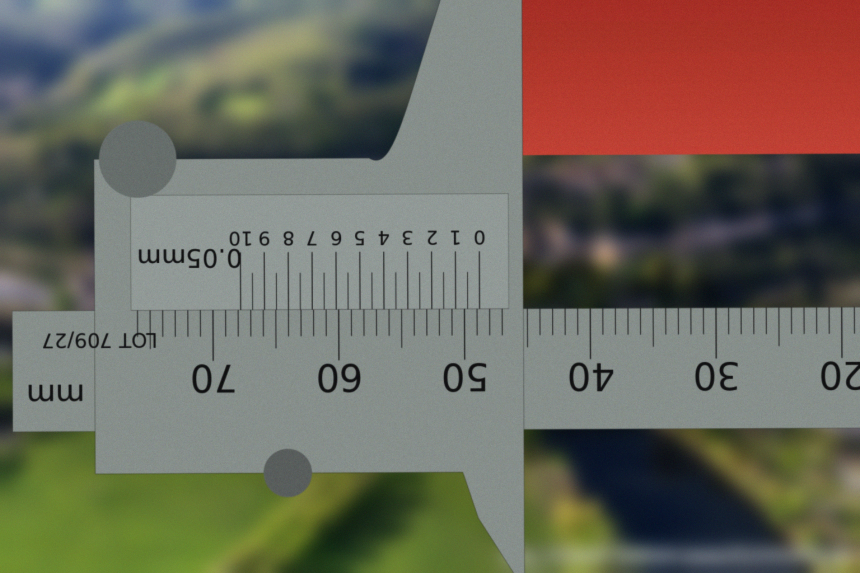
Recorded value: 48.8; mm
